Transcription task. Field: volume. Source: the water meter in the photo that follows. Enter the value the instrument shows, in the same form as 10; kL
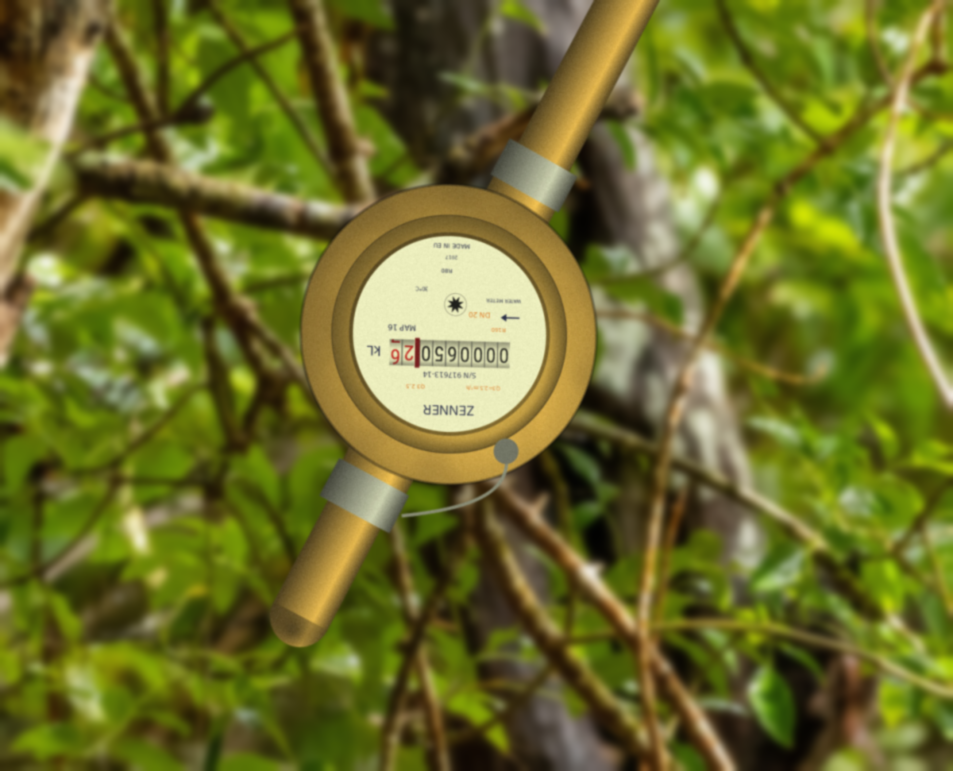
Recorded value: 650.26; kL
